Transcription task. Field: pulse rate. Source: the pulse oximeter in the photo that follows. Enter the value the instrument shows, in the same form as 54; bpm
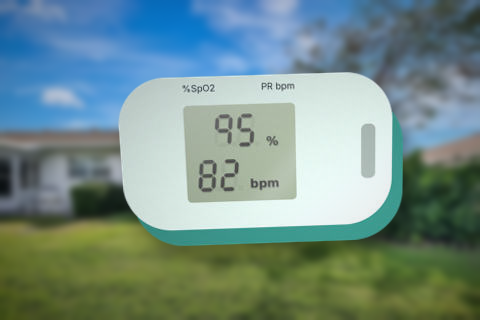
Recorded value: 82; bpm
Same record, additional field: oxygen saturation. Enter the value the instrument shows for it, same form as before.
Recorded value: 95; %
